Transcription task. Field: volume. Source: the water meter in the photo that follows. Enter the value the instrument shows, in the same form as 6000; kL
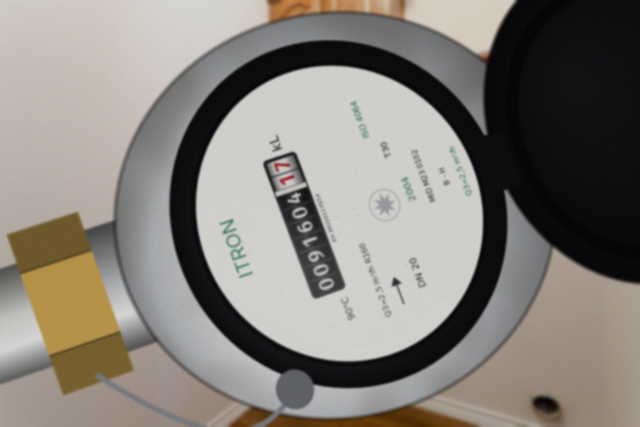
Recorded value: 91604.17; kL
